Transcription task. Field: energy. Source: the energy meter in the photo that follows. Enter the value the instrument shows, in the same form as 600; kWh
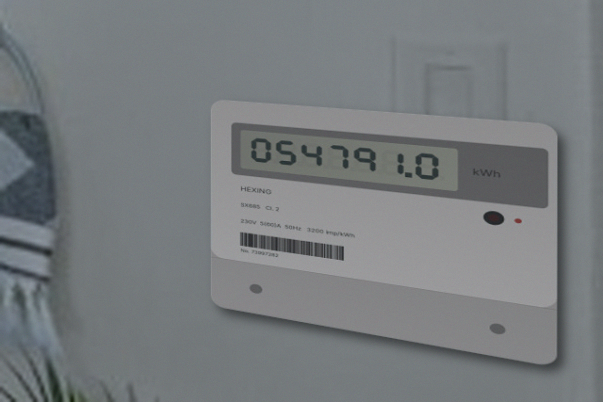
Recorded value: 54791.0; kWh
